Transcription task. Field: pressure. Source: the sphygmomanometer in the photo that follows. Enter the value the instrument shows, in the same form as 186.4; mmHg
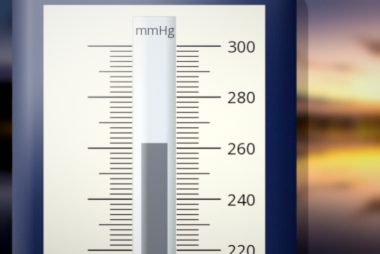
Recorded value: 262; mmHg
